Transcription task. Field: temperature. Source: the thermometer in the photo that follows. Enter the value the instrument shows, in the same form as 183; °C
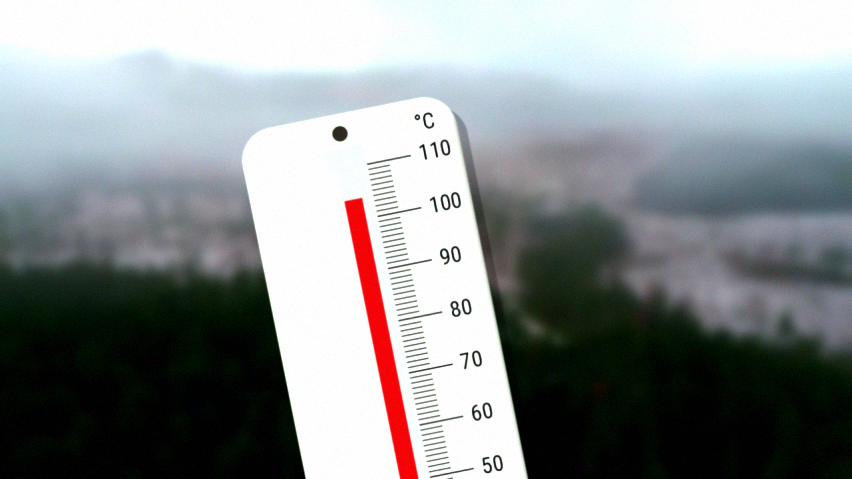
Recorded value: 104; °C
